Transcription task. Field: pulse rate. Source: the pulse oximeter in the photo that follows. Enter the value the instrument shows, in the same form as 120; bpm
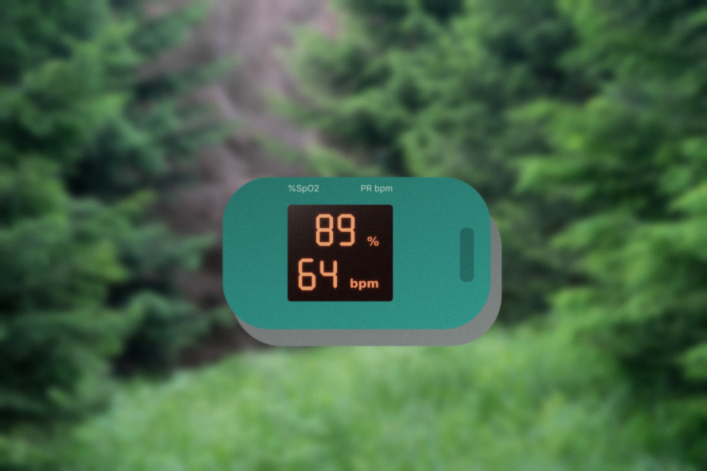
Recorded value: 64; bpm
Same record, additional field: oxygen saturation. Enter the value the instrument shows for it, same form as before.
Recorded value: 89; %
